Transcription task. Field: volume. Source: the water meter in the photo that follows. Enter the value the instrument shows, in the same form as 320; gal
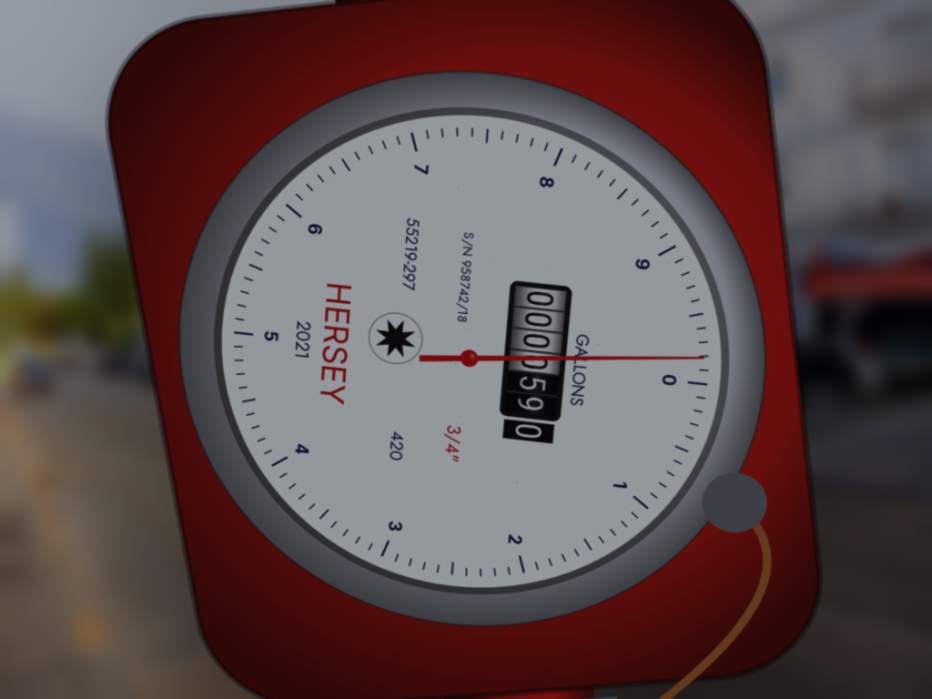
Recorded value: 589.8; gal
